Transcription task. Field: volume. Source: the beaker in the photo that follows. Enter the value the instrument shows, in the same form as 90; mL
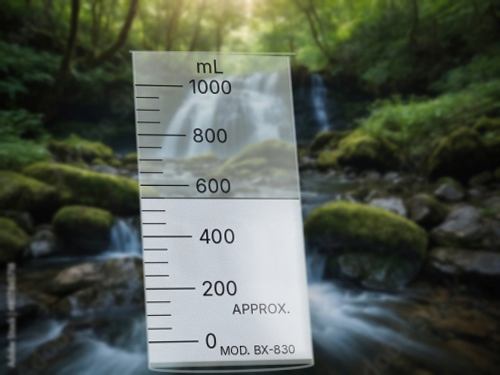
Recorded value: 550; mL
